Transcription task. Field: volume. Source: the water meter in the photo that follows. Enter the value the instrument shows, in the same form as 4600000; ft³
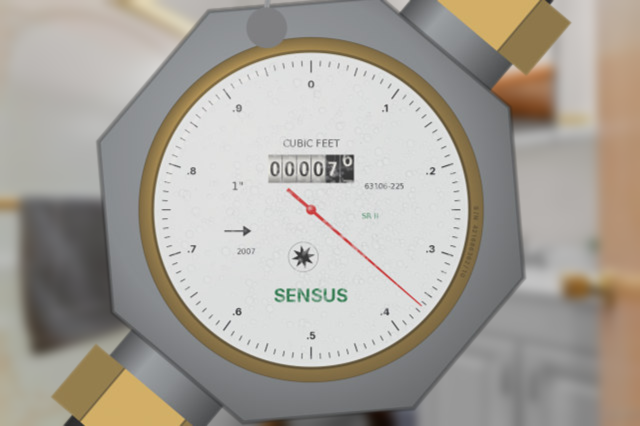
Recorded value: 76.36; ft³
